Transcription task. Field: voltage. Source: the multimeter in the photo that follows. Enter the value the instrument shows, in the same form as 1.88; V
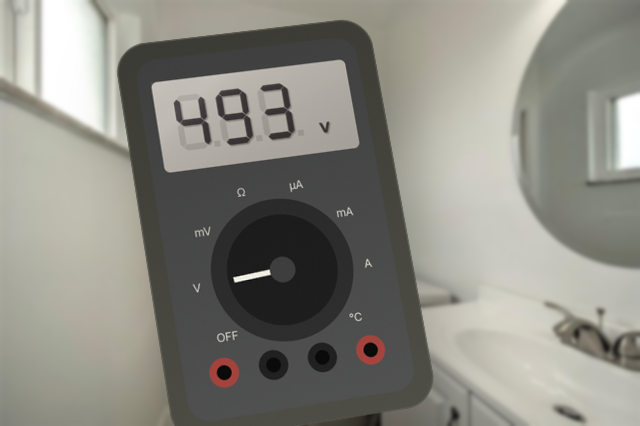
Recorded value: 493; V
